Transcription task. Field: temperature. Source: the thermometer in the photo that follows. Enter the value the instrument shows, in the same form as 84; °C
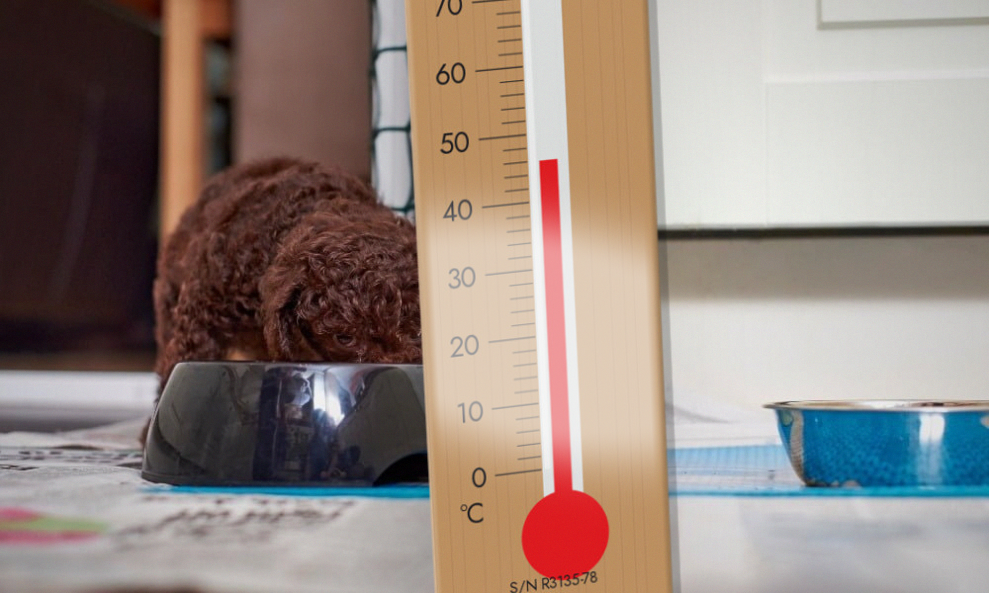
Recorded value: 46; °C
